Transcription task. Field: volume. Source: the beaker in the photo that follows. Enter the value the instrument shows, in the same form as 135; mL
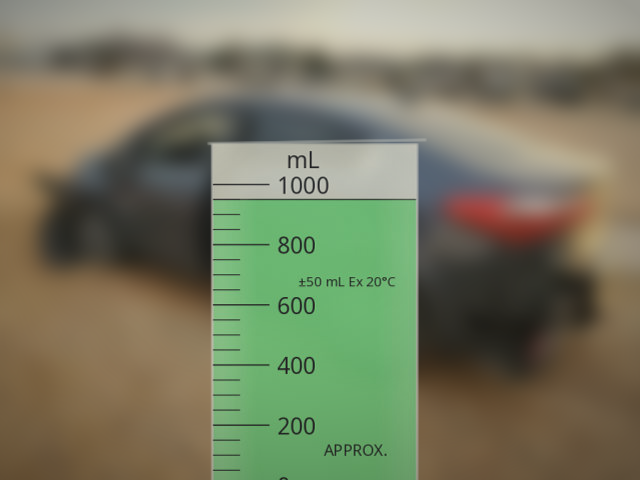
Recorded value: 950; mL
